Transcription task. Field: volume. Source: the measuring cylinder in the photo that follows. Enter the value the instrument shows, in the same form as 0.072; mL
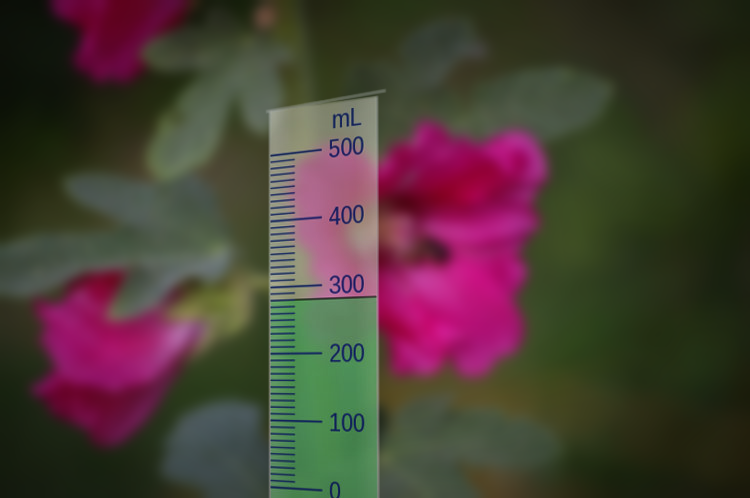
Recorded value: 280; mL
